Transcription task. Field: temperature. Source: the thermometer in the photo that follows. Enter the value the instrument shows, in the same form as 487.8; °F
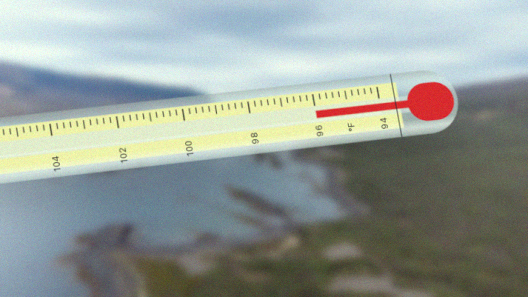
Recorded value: 96; °F
